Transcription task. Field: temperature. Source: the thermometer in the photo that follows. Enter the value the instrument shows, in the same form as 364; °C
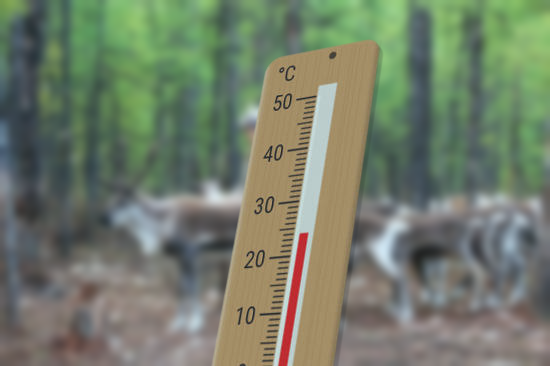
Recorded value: 24; °C
